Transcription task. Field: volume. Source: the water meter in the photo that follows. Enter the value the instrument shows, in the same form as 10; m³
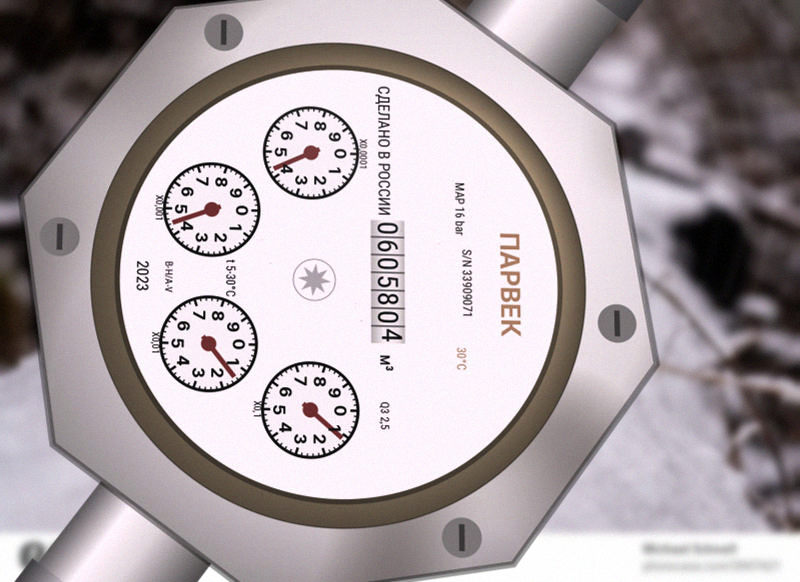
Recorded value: 605804.1144; m³
